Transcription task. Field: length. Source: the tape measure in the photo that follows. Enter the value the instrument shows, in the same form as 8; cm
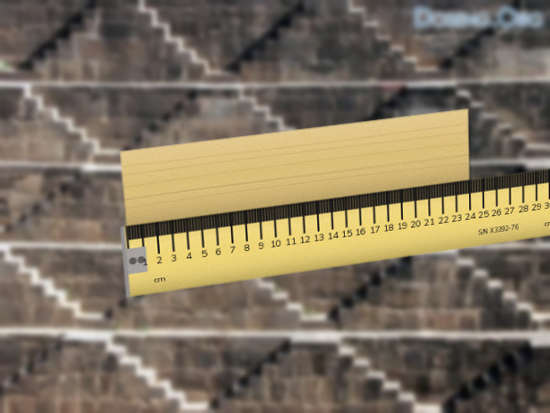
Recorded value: 24; cm
